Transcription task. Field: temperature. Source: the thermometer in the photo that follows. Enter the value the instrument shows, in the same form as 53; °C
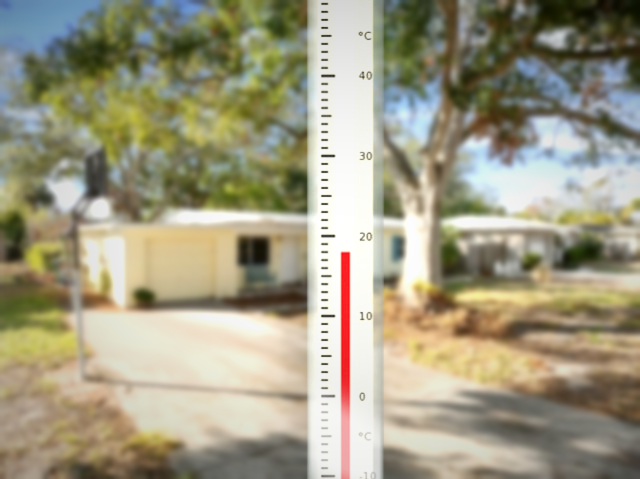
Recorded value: 18; °C
